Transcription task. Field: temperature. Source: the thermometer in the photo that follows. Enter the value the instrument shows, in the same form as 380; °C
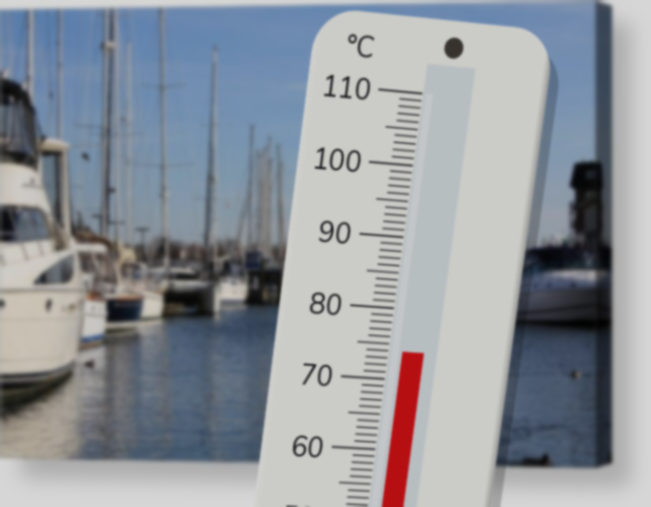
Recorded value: 74; °C
